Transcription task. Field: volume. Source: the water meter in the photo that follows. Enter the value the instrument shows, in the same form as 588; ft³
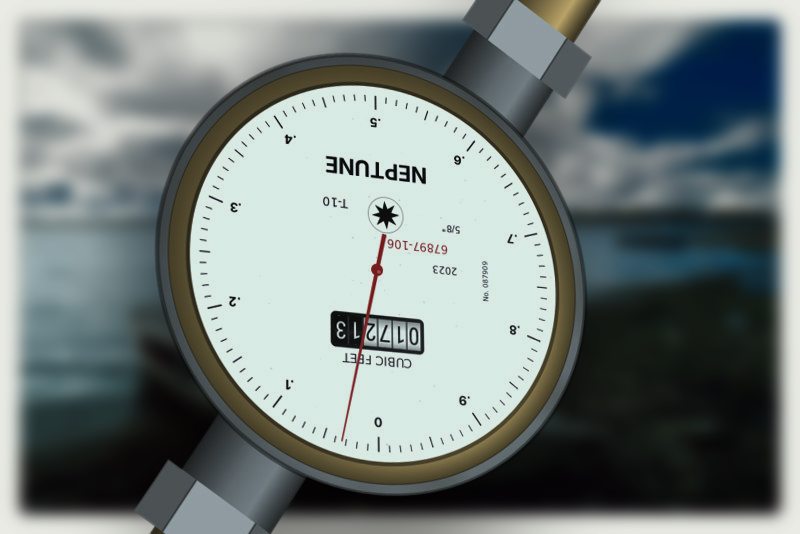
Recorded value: 17213.03; ft³
